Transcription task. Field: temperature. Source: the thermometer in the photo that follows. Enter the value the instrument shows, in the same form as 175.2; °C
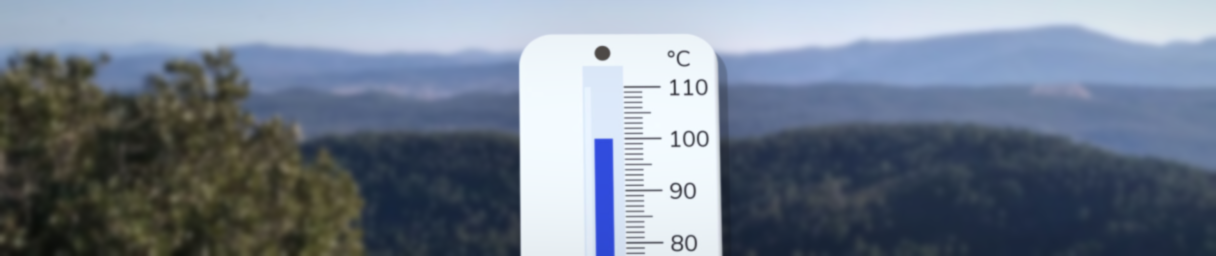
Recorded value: 100; °C
